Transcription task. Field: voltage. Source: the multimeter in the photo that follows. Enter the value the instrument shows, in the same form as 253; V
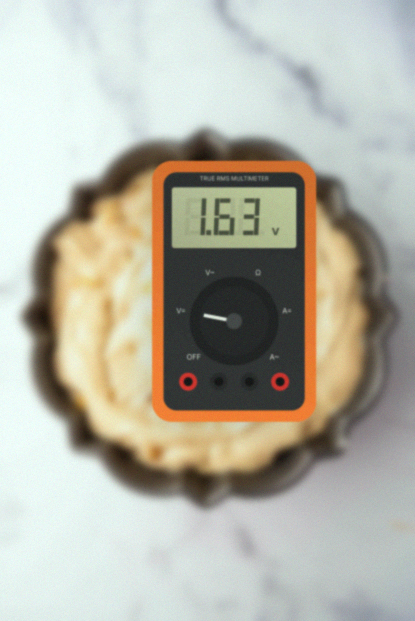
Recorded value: 1.63; V
